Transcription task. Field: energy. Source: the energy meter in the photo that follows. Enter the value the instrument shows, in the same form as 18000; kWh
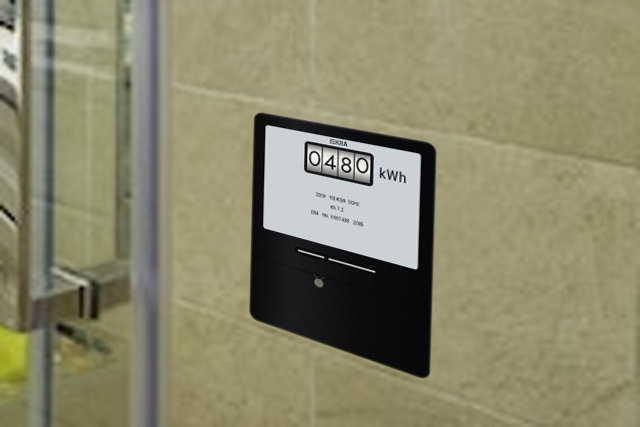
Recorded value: 480; kWh
